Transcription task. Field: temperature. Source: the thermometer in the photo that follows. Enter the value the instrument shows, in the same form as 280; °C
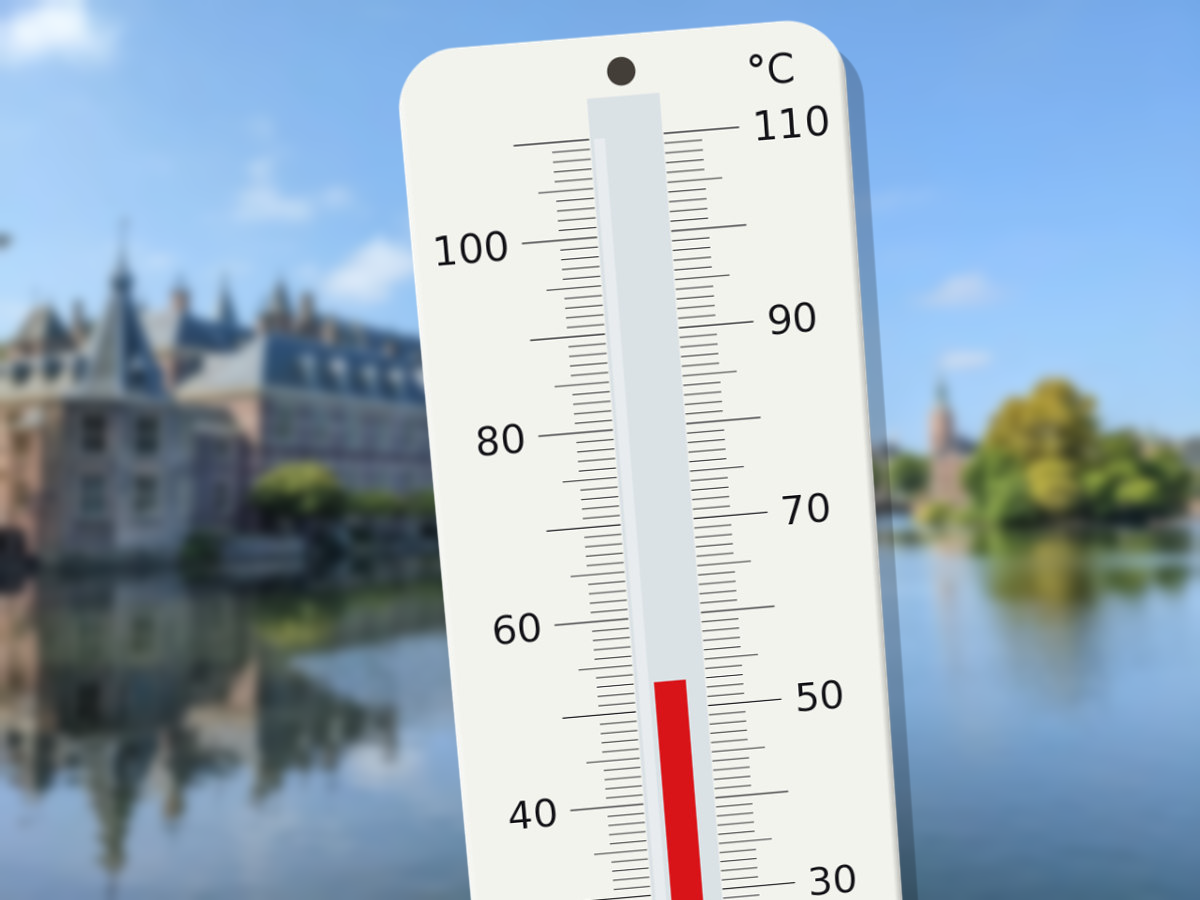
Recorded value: 53; °C
